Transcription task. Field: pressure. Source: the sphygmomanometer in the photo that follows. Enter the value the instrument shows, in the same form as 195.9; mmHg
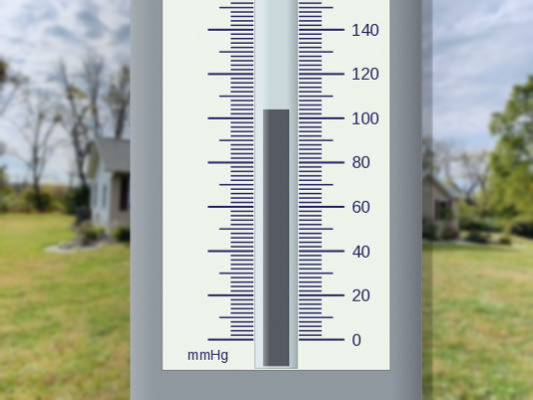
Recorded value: 104; mmHg
